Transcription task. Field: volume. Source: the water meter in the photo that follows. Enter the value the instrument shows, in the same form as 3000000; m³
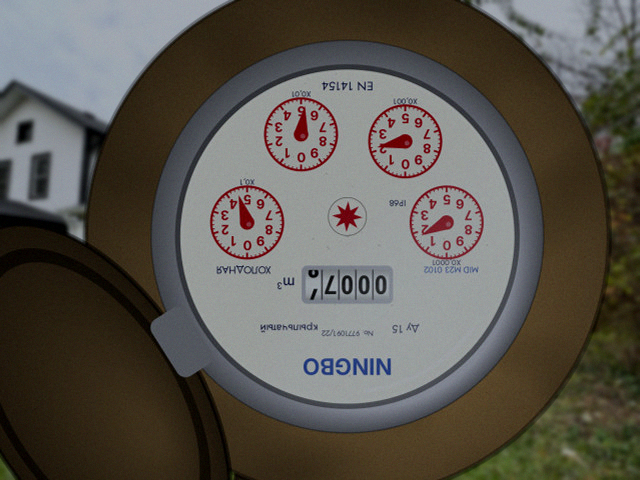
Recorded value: 77.4521; m³
